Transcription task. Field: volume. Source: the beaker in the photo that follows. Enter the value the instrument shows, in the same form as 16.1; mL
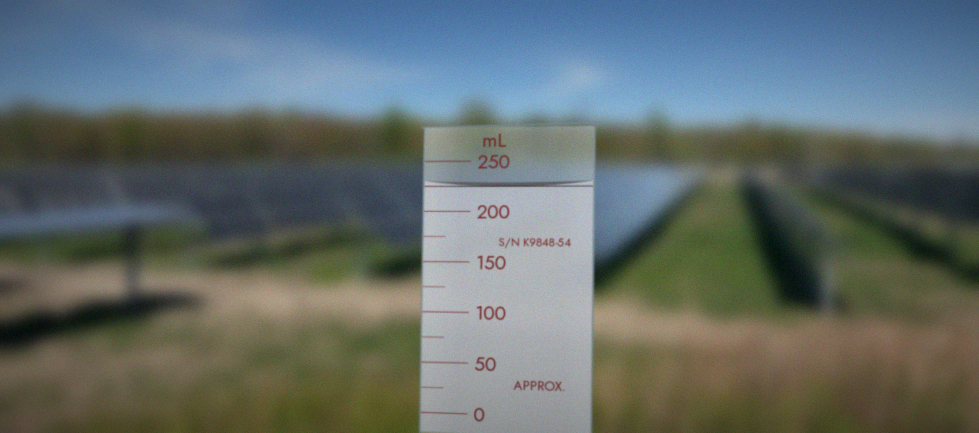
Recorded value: 225; mL
